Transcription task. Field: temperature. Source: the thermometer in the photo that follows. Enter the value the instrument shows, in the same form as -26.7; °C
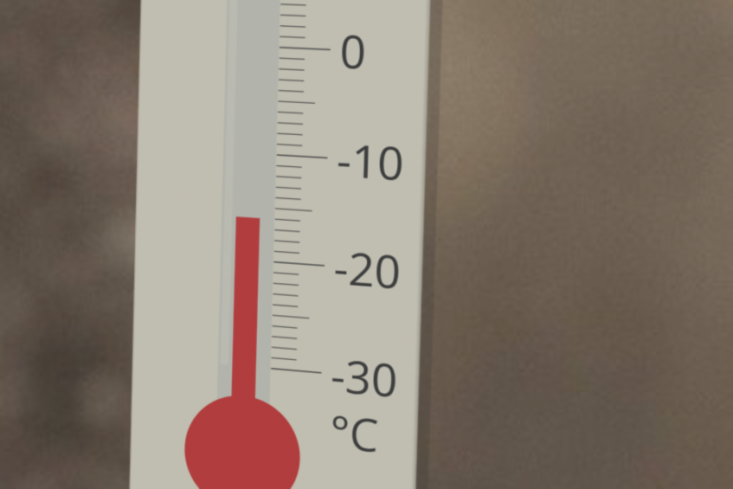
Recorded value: -16; °C
